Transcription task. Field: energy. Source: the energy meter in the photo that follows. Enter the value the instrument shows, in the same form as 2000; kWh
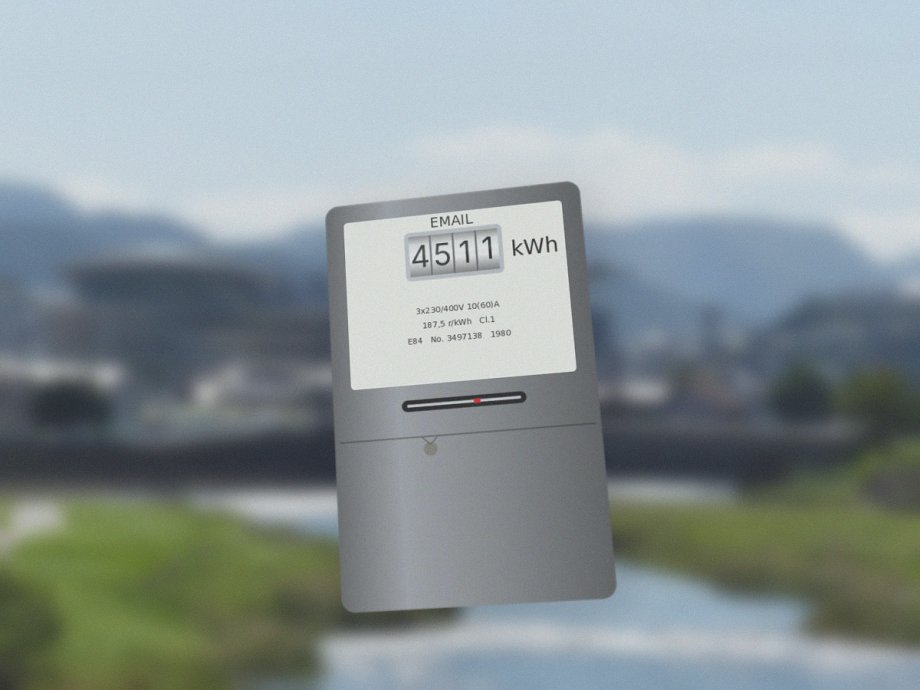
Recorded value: 4511; kWh
